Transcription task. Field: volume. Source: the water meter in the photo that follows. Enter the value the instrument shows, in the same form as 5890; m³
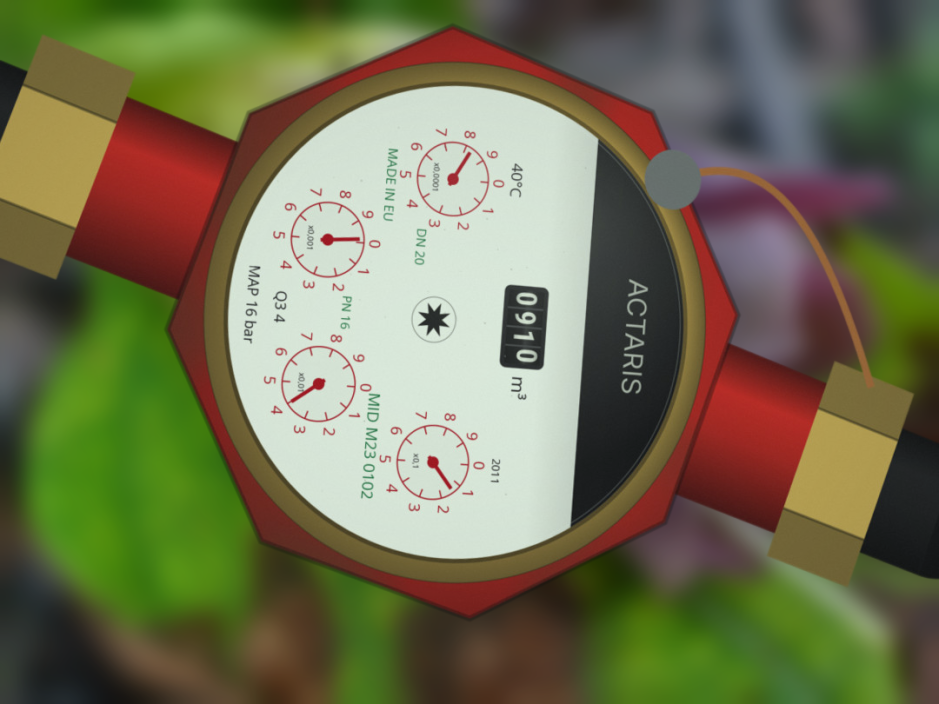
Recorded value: 910.1398; m³
